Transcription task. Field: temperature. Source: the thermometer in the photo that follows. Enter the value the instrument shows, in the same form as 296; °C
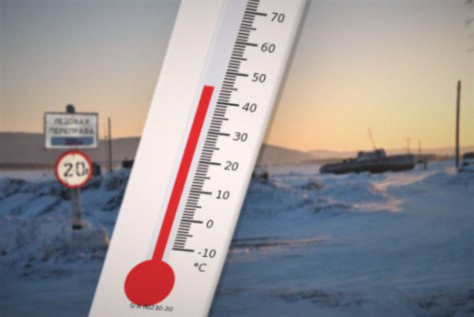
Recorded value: 45; °C
